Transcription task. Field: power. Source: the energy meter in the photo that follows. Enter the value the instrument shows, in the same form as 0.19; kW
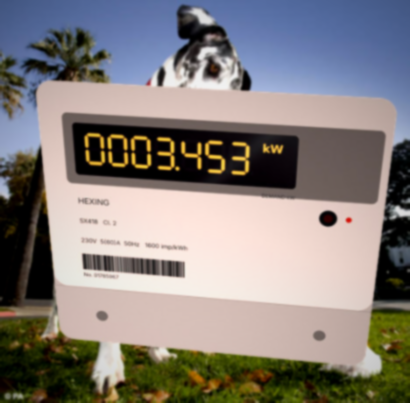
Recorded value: 3.453; kW
